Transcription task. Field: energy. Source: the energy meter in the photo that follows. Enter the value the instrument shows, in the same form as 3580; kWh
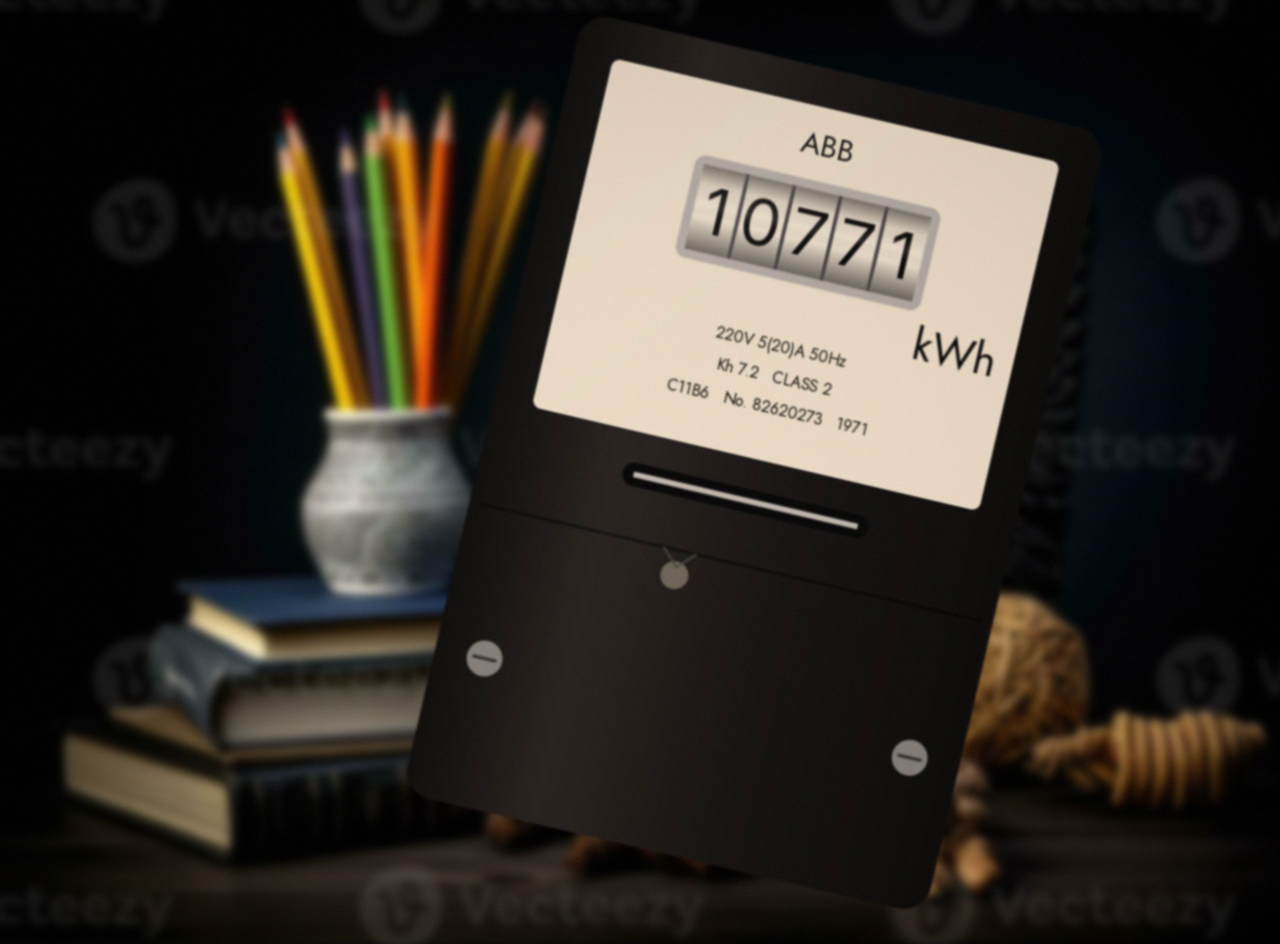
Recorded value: 10771; kWh
